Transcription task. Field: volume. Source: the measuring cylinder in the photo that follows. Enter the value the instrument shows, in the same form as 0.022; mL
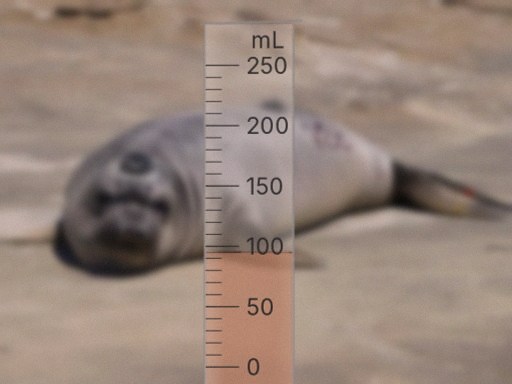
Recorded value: 95; mL
